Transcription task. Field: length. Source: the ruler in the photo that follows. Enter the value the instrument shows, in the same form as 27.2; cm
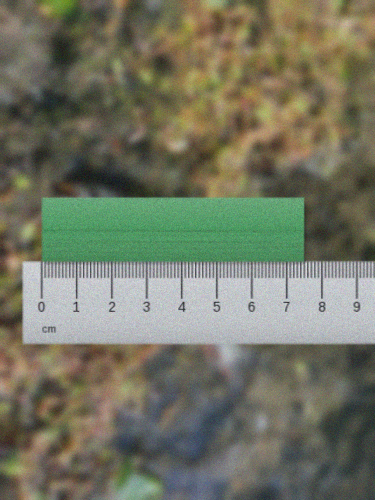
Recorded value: 7.5; cm
